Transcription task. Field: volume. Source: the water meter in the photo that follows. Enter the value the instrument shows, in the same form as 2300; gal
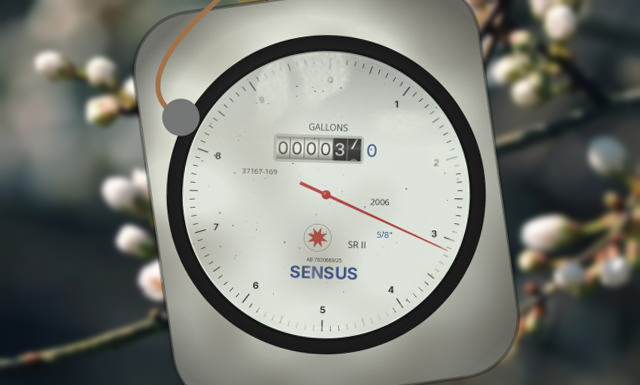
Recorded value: 373.1; gal
